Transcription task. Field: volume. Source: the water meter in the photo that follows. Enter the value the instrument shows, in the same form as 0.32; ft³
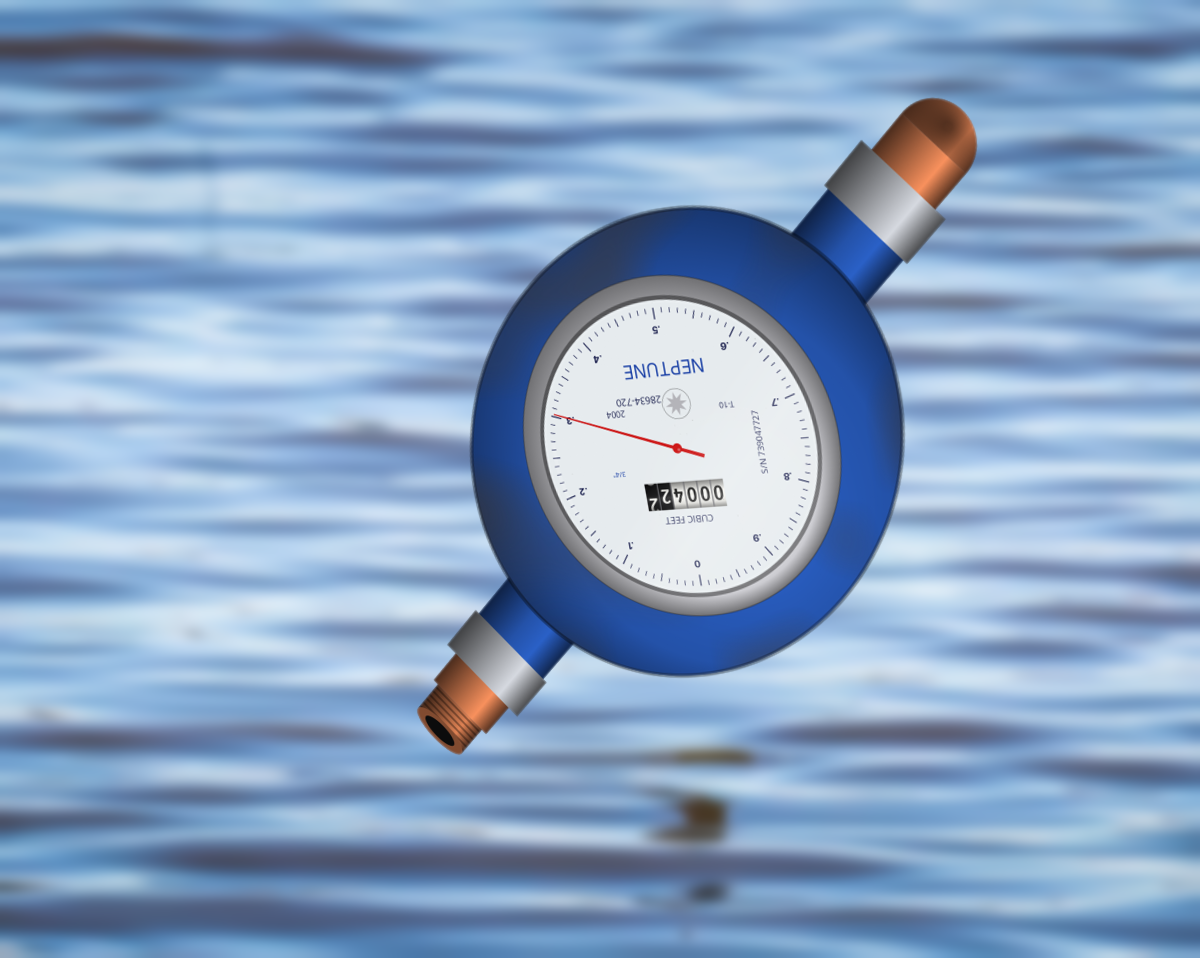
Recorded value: 422.30; ft³
